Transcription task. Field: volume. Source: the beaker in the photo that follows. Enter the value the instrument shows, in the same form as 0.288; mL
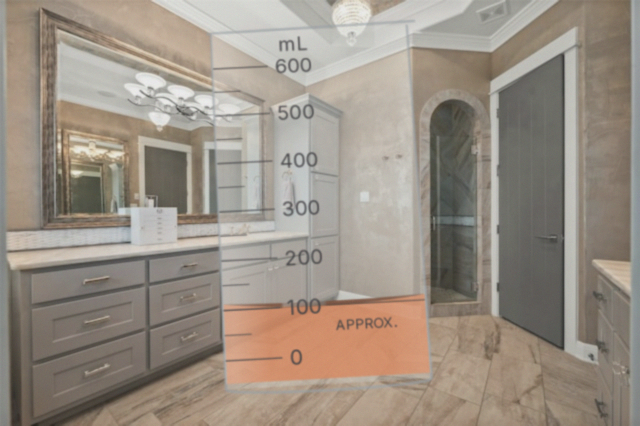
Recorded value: 100; mL
